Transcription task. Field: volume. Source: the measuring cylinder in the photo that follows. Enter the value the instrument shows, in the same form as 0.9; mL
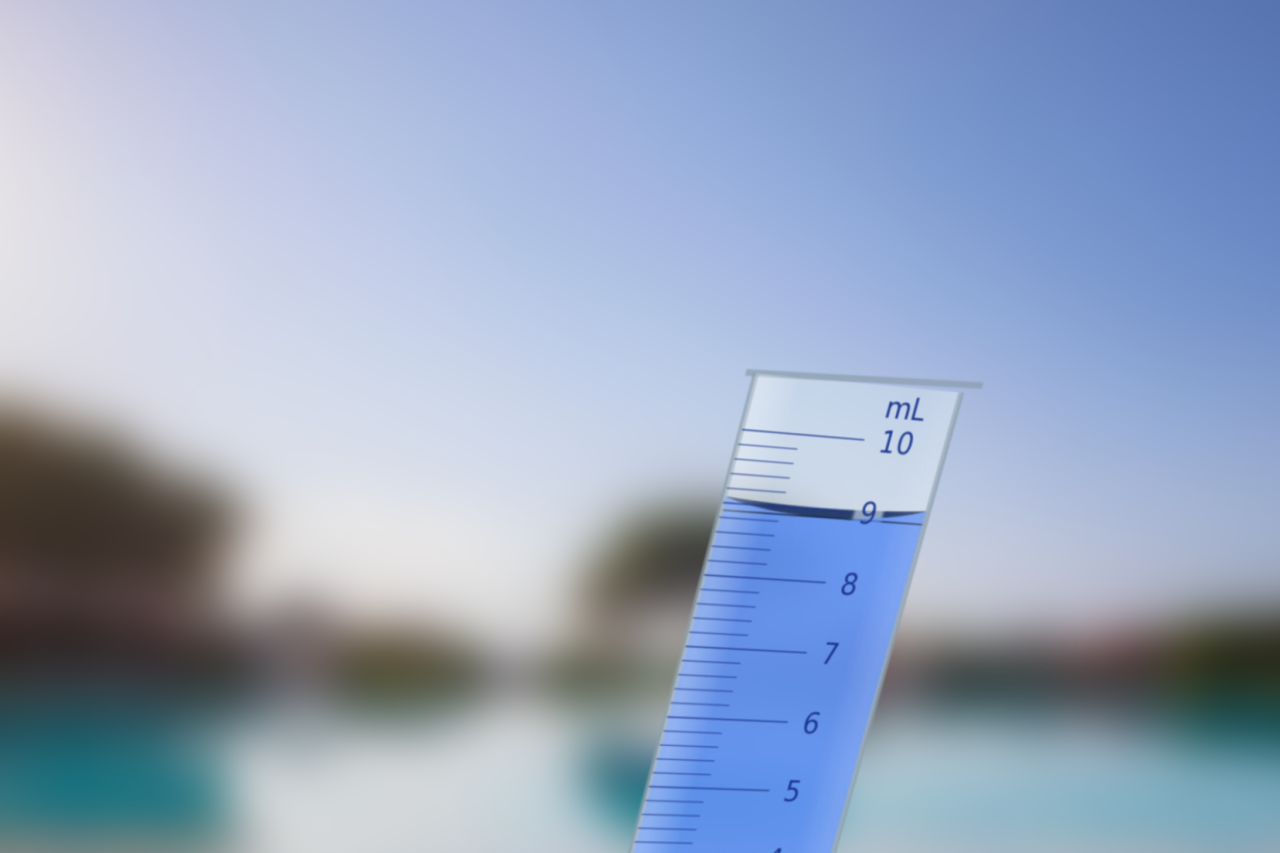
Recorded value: 8.9; mL
